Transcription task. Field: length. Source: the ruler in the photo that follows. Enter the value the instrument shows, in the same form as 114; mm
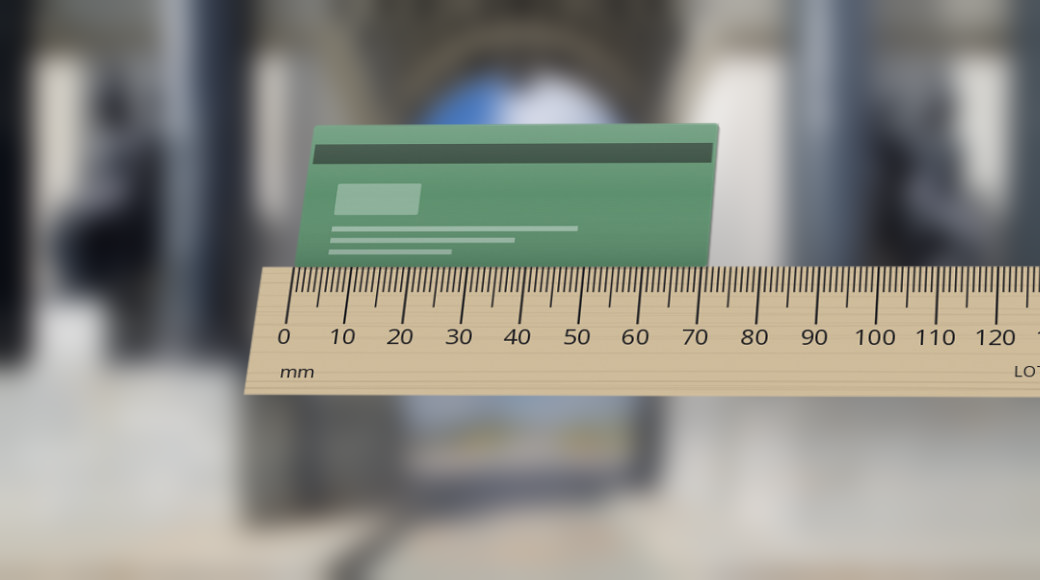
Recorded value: 71; mm
